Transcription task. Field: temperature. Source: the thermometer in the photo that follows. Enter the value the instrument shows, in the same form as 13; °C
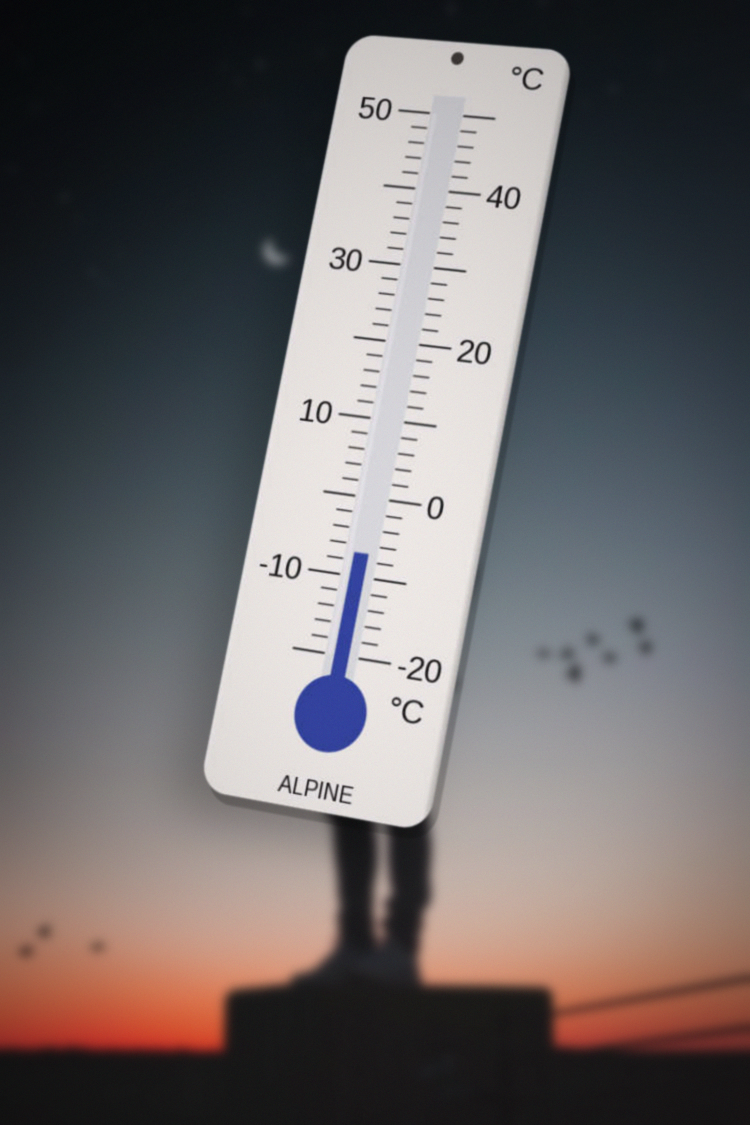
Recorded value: -7; °C
